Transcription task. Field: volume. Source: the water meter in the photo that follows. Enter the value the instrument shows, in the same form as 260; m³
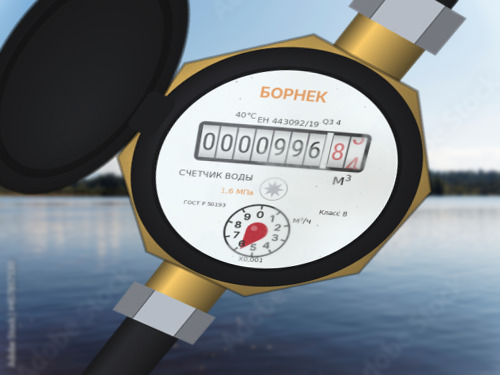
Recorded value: 996.835; m³
